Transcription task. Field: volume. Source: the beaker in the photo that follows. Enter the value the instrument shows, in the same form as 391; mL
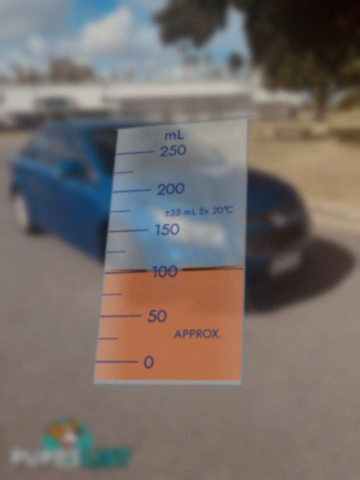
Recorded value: 100; mL
